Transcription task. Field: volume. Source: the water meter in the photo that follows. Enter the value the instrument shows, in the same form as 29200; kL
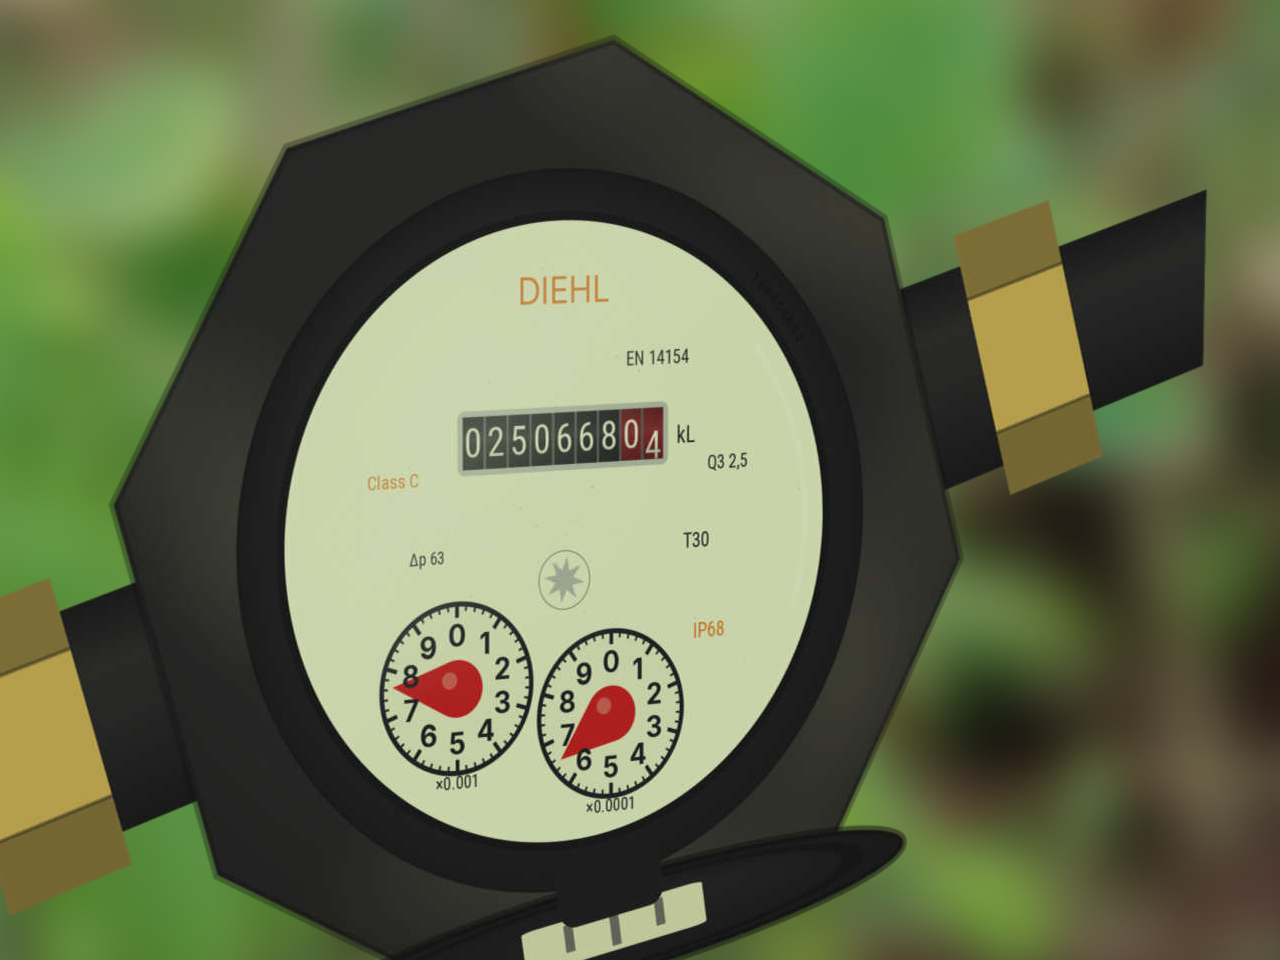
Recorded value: 250668.0376; kL
